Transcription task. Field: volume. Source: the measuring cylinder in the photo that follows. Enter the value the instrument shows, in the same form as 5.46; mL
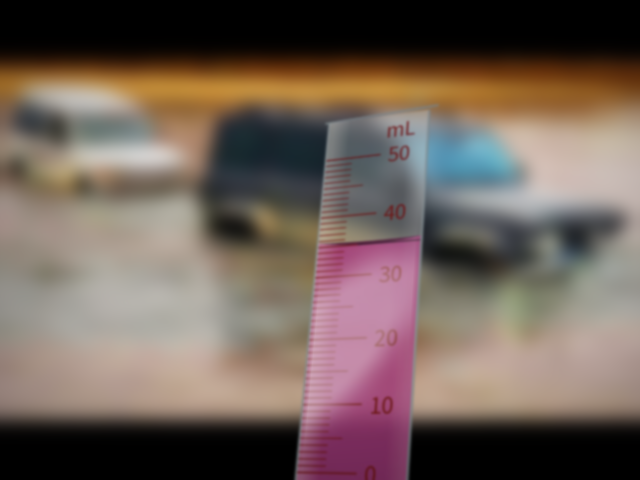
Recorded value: 35; mL
